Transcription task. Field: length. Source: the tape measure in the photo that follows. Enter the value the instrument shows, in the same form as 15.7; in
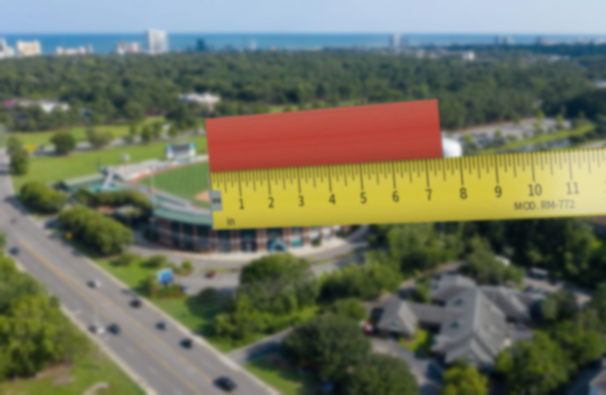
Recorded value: 7.5; in
